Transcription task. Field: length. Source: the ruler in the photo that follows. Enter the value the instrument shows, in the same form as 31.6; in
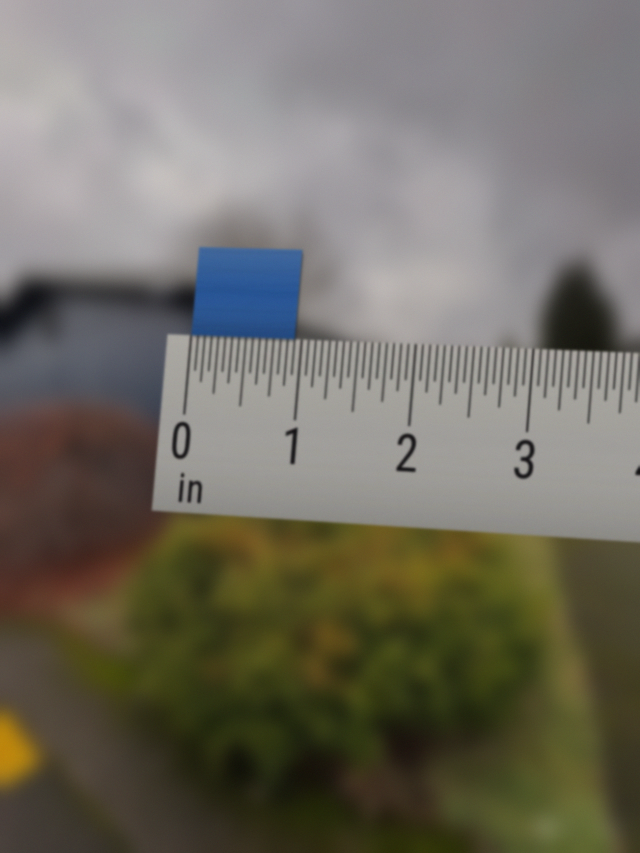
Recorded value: 0.9375; in
